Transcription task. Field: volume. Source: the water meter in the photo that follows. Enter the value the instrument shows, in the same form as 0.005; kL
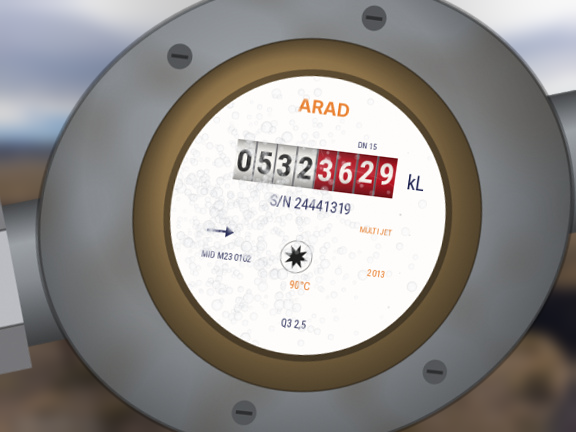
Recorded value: 532.3629; kL
